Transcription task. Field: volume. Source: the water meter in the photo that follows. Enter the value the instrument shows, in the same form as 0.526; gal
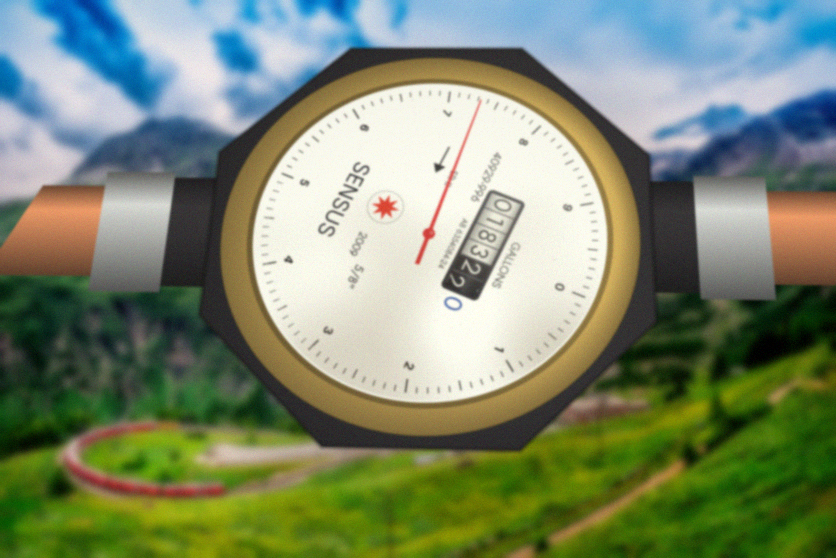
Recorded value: 183217.3; gal
